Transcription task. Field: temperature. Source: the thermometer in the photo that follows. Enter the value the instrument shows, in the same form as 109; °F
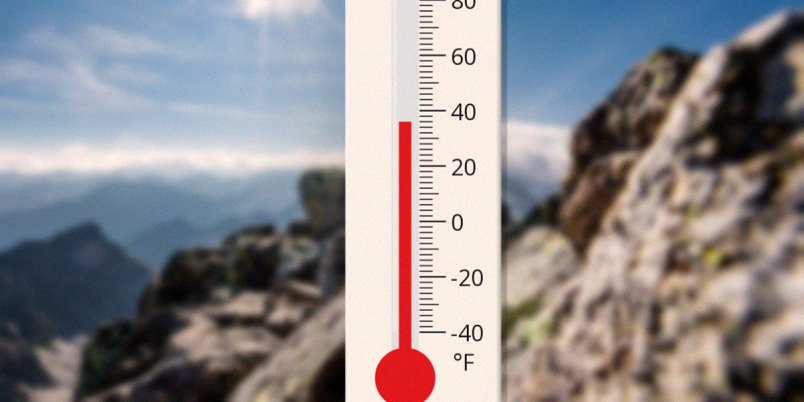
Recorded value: 36; °F
